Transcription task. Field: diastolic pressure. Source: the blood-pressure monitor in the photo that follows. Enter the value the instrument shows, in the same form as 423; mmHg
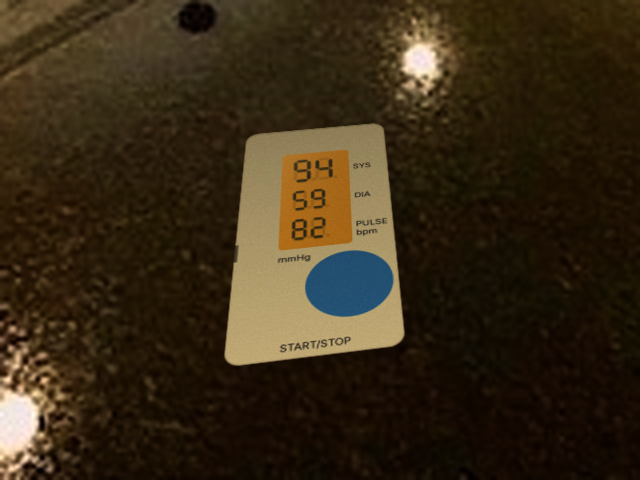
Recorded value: 59; mmHg
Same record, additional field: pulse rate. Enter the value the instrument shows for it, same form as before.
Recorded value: 82; bpm
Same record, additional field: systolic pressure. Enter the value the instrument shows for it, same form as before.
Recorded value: 94; mmHg
